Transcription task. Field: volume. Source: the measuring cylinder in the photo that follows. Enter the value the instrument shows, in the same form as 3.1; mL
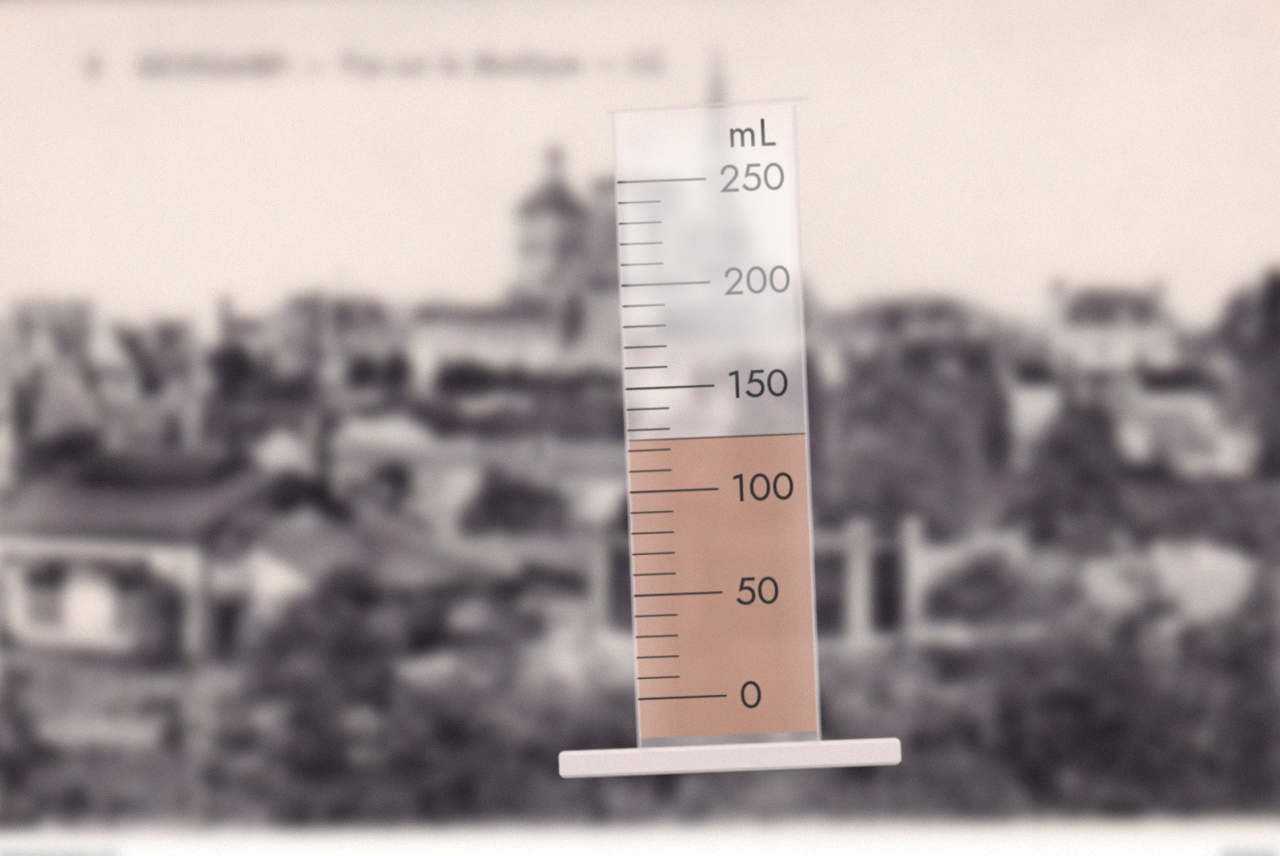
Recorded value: 125; mL
